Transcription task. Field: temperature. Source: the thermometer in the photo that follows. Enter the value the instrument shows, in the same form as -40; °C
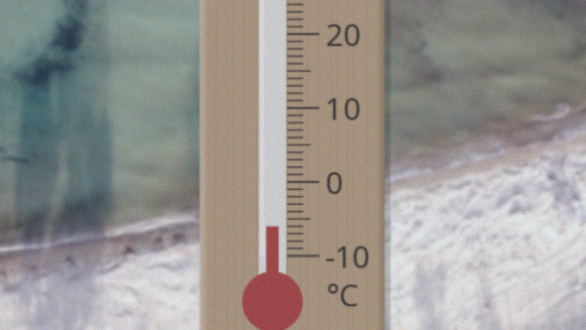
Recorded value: -6; °C
